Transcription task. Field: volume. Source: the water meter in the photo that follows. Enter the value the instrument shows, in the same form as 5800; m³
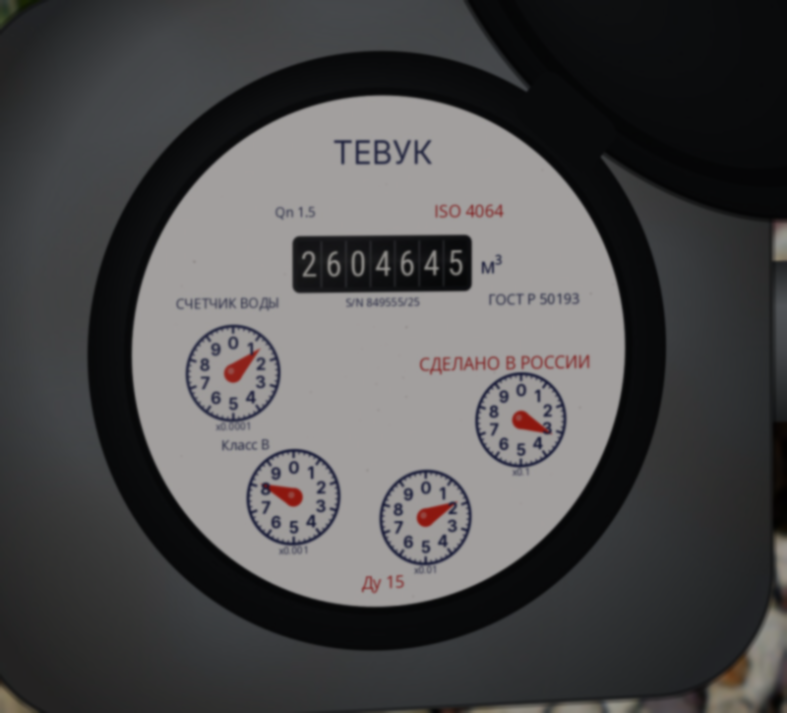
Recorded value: 2604645.3181; m³
